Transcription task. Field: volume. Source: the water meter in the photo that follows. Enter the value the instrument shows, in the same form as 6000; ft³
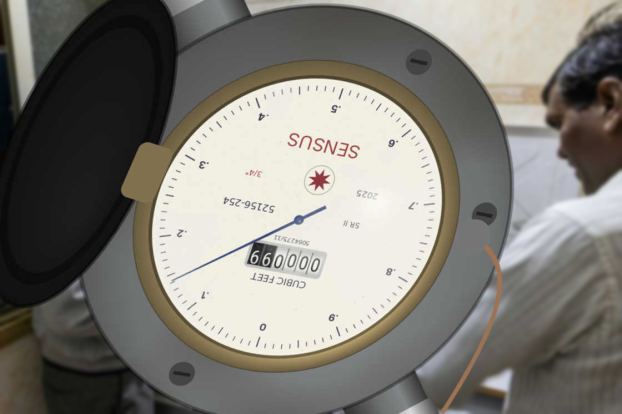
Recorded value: 99.14; ft³
